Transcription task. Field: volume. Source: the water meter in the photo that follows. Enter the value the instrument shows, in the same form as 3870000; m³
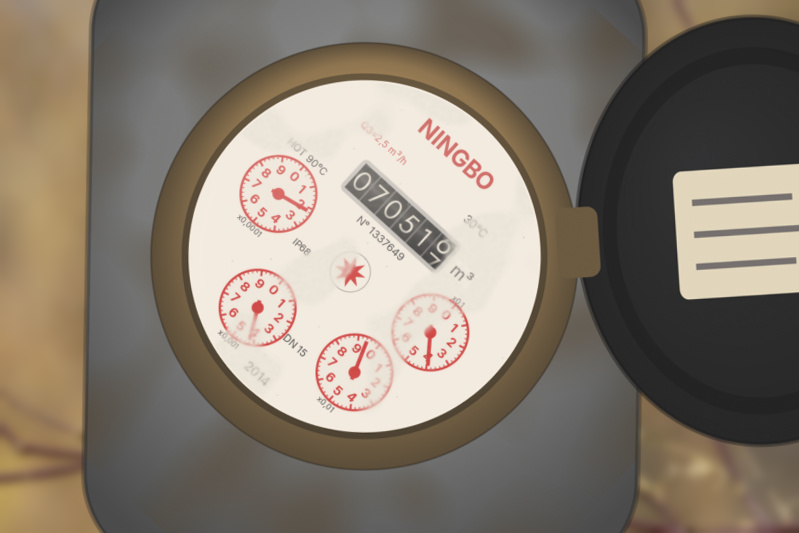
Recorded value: 70516.3942; m³
